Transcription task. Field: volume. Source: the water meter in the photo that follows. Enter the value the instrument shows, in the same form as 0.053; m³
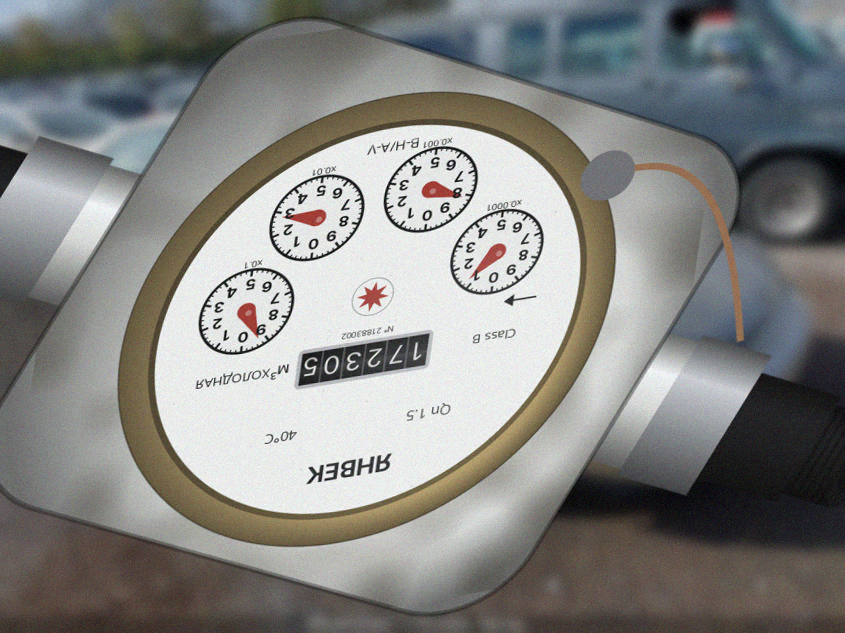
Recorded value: 172304.9281; m³
